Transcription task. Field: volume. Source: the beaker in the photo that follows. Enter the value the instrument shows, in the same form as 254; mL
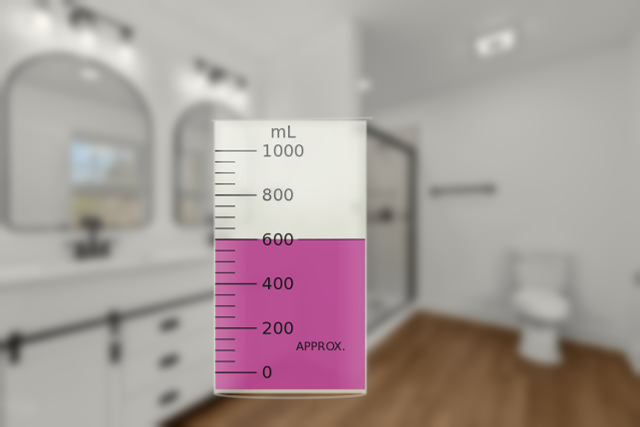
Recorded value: 600; mL
